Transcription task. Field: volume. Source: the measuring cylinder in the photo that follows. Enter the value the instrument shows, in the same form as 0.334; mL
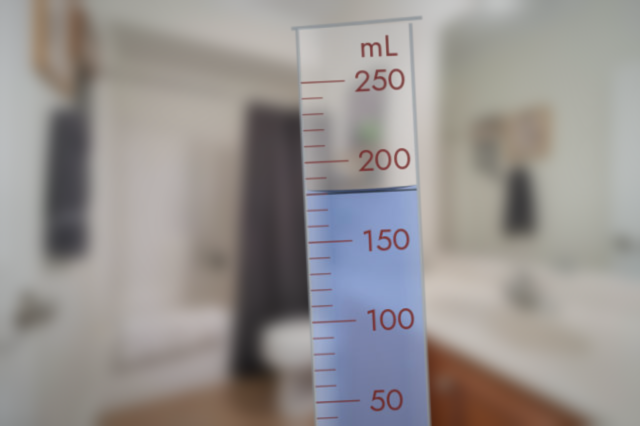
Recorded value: 180; mL
